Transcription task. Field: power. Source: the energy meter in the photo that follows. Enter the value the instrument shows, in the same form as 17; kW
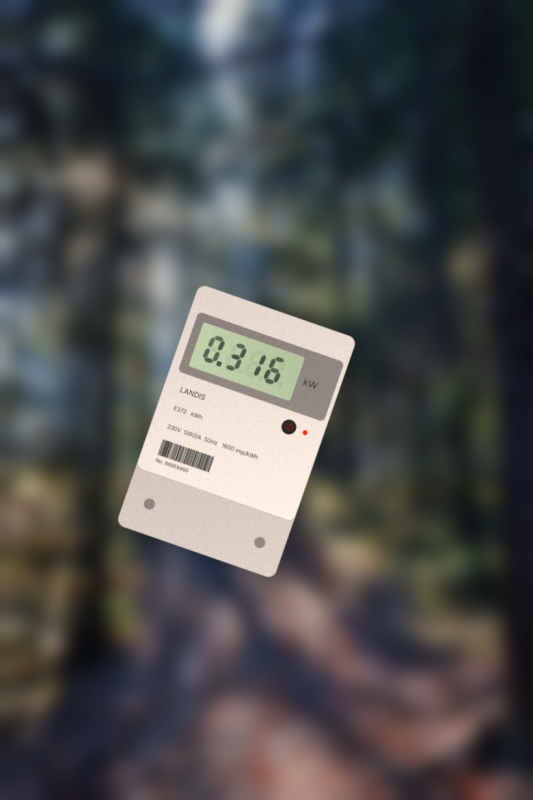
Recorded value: 0.316; kW
